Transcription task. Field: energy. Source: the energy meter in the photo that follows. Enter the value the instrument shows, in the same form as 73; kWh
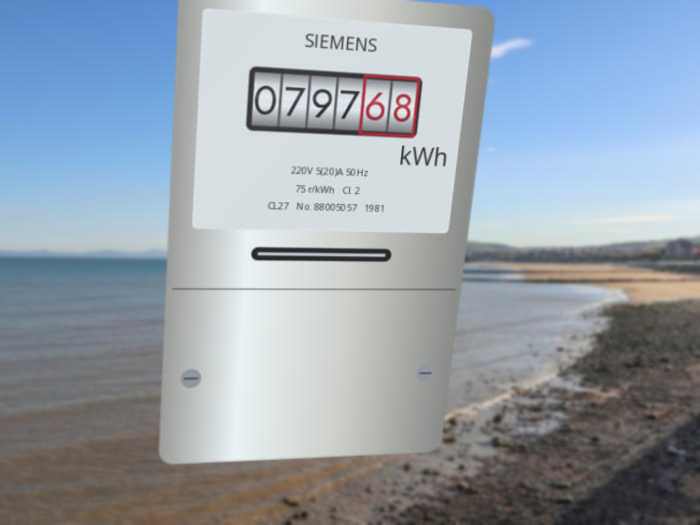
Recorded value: 797.68; kWh
